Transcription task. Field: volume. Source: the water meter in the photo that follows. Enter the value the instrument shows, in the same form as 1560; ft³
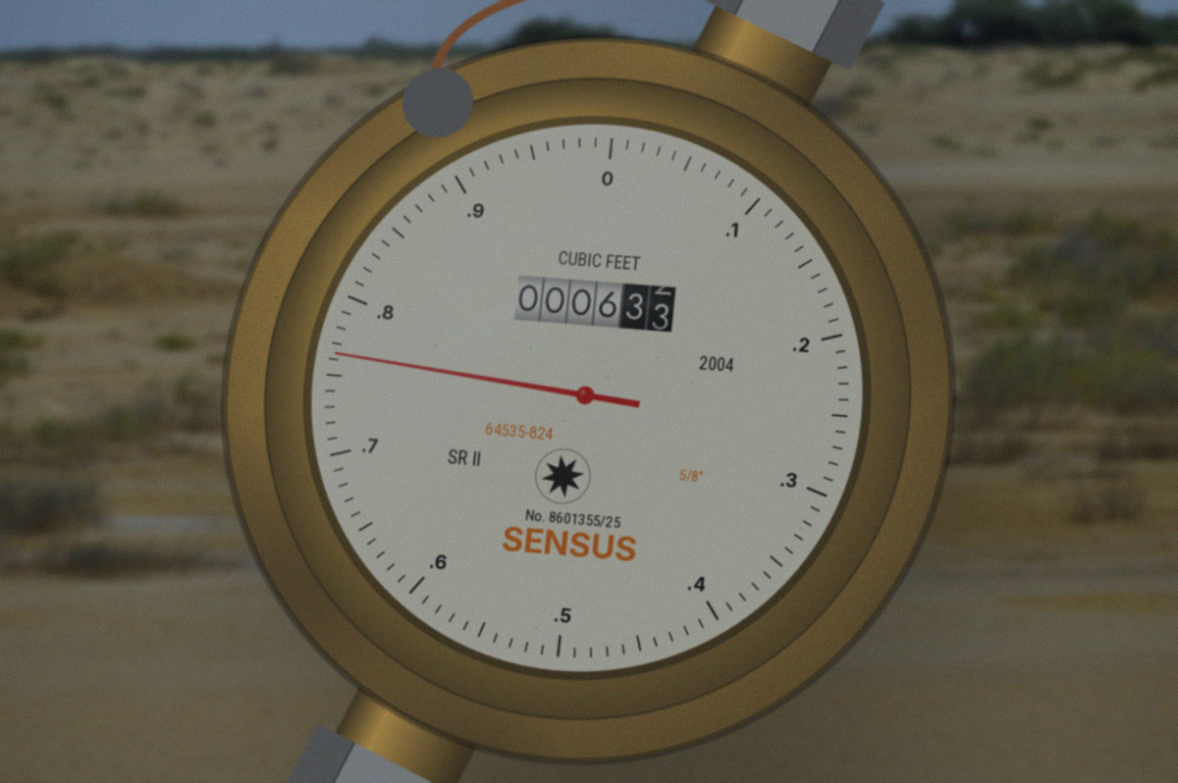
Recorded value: 632.76; ft³
